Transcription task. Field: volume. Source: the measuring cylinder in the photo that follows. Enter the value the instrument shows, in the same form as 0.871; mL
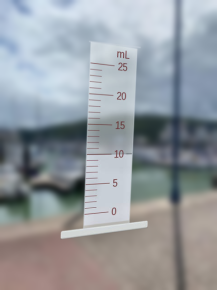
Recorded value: 10; mL
